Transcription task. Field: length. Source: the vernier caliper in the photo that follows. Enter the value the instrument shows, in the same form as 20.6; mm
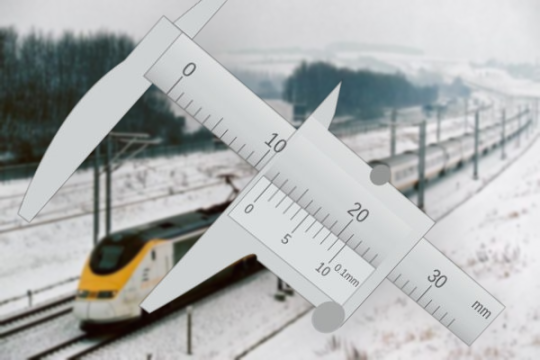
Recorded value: 12.1; mm
